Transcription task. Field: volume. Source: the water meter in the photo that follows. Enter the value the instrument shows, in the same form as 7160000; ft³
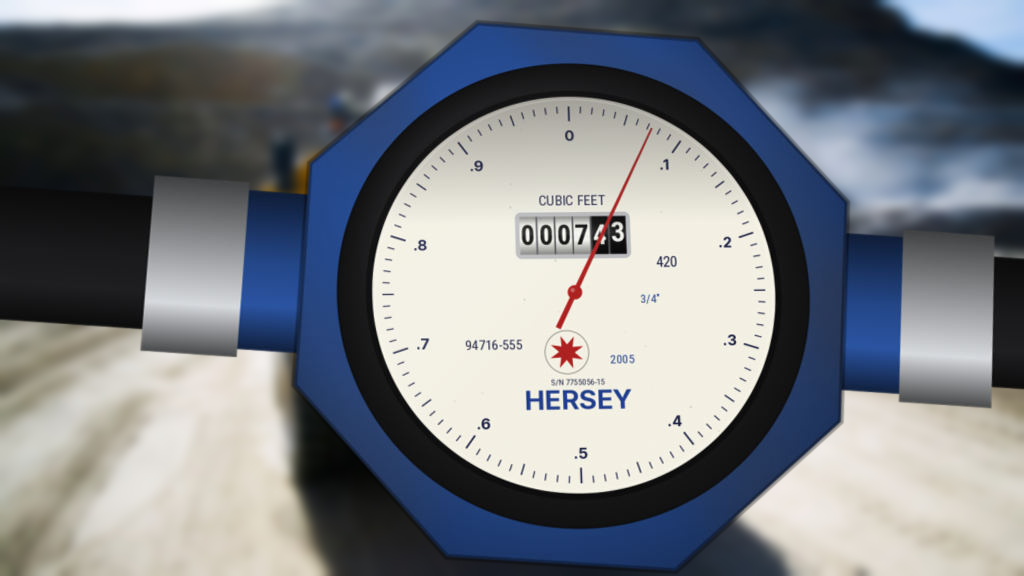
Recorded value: 743.07; ft³
